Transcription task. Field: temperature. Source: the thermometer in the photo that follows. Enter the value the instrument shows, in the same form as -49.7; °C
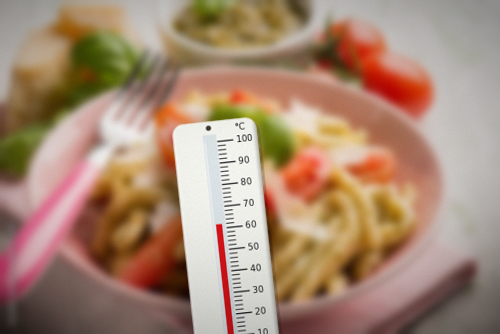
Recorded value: 62; °C
